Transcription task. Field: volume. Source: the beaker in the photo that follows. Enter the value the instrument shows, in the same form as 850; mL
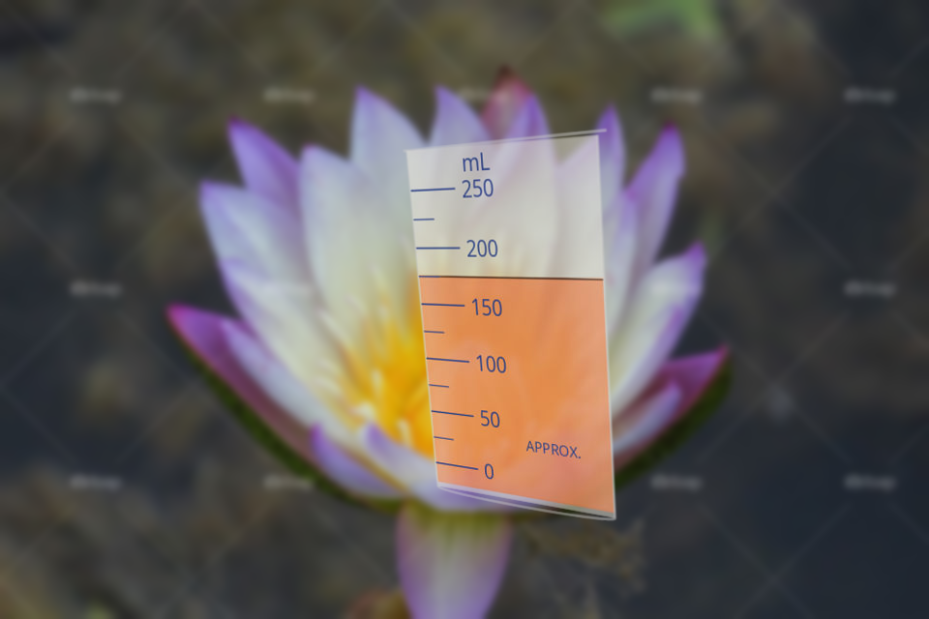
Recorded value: 175; mL
